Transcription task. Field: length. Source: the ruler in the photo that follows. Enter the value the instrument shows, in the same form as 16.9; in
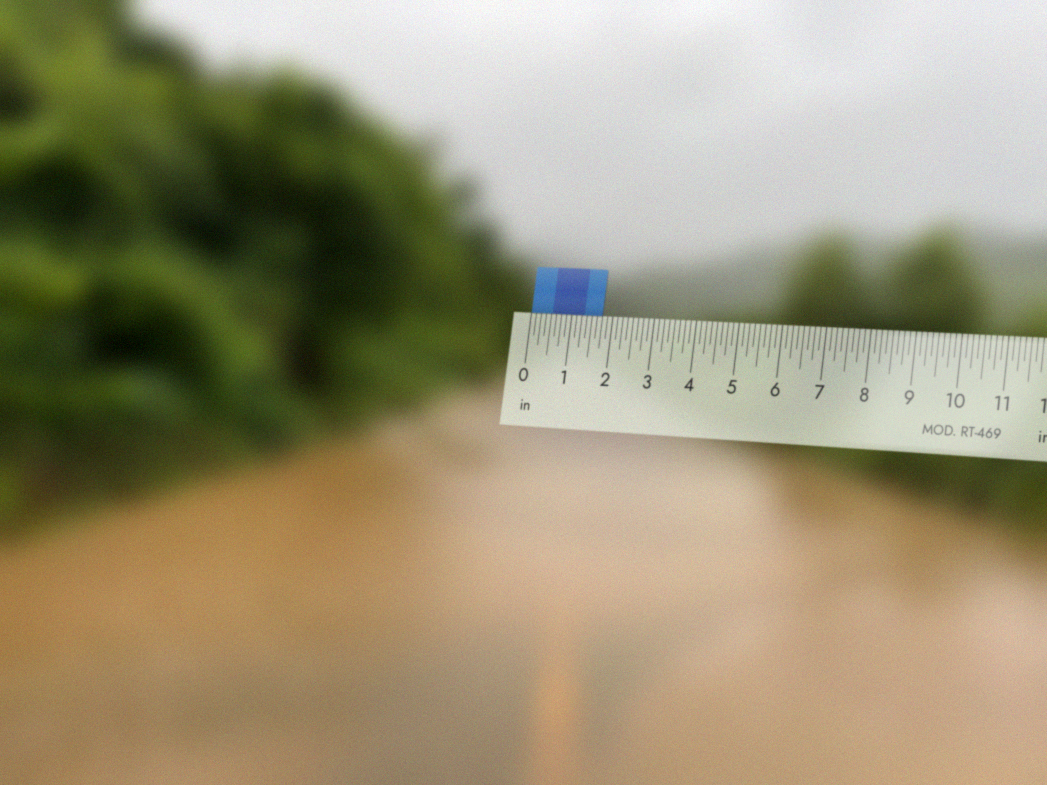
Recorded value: 1.75; in
